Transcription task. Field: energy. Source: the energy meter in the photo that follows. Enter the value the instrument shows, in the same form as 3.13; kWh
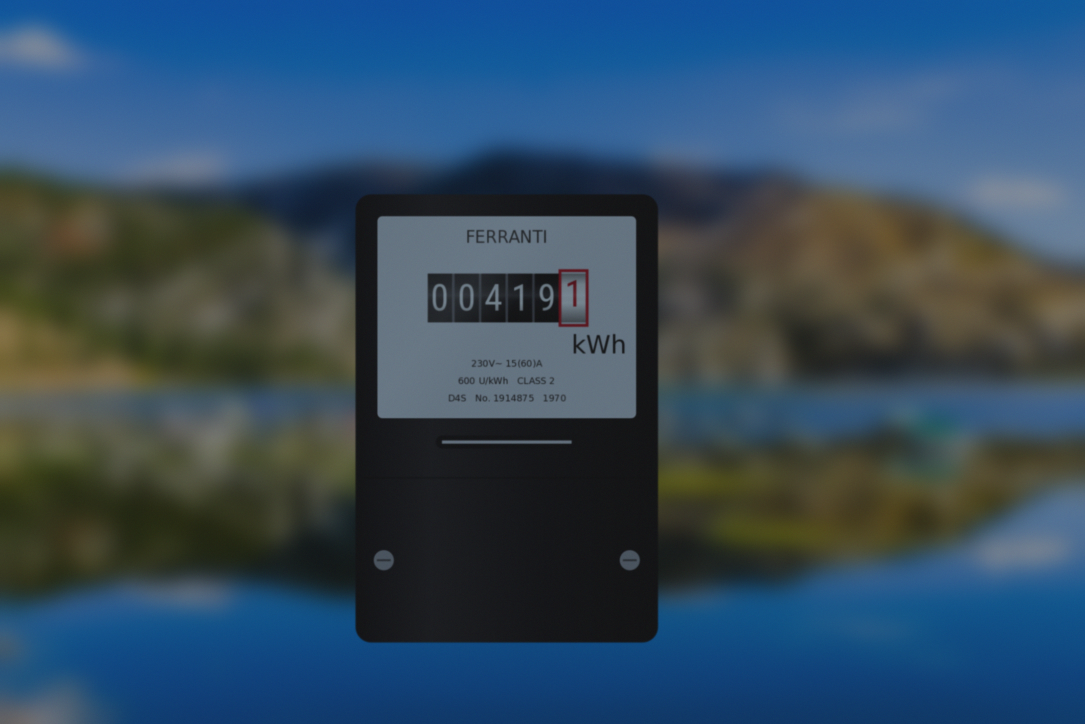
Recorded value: 419.1; kWh
